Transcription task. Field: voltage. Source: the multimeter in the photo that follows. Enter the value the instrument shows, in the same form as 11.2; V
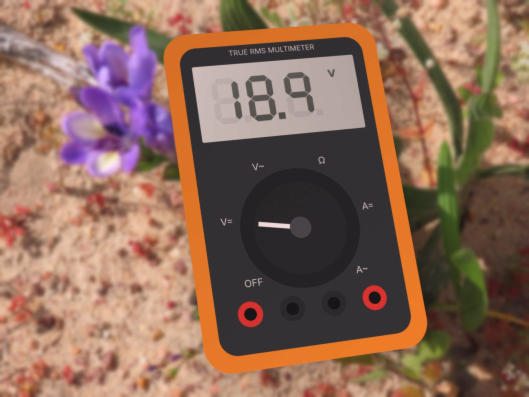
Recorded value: 18.9; V
